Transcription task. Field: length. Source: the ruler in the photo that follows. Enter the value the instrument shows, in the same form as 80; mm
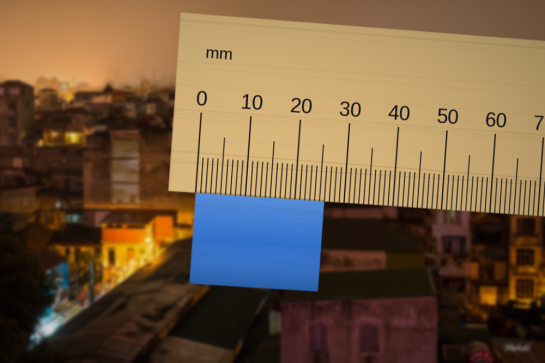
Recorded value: 26; mm
